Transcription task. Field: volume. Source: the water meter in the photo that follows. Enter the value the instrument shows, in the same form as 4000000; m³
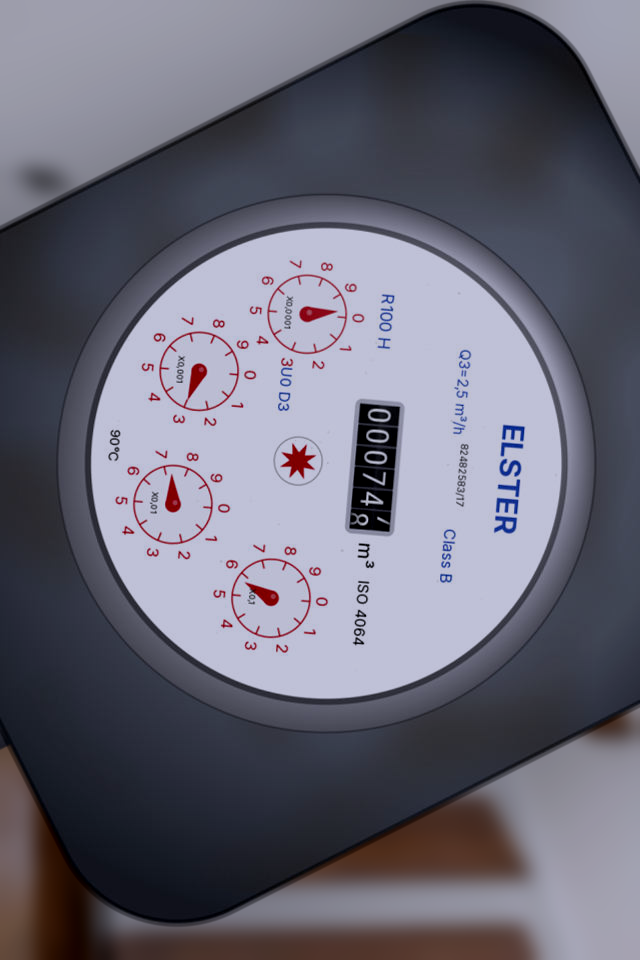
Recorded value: 747.5729; m³
